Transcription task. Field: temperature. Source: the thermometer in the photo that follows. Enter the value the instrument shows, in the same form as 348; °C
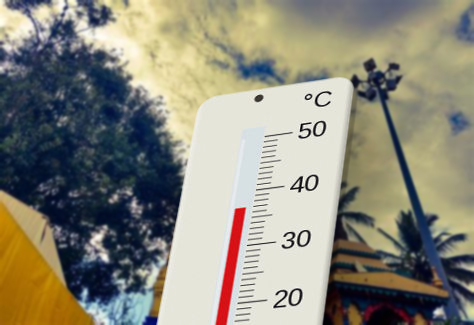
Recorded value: 37; °C
